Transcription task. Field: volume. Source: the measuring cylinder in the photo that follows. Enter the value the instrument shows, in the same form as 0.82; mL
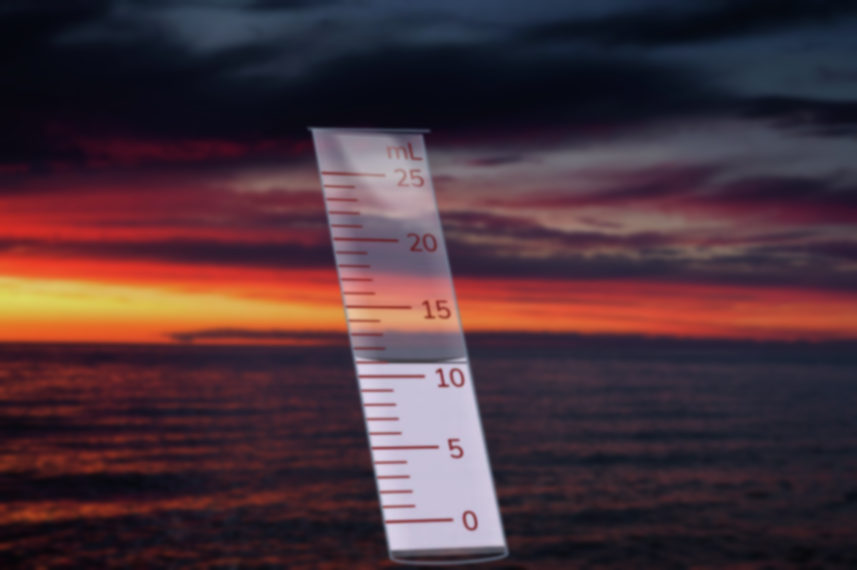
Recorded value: 11; mL
